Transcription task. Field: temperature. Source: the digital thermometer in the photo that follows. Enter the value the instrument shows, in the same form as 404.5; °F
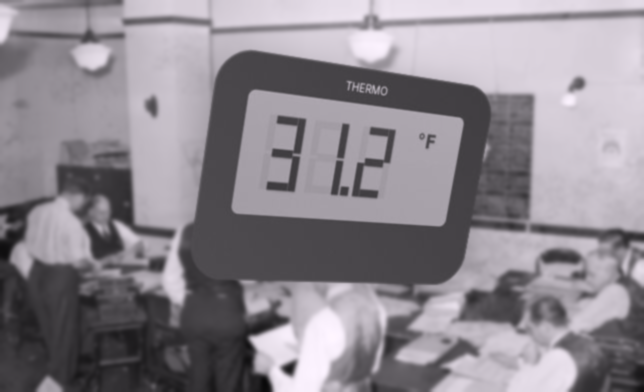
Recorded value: 31.2; °F
